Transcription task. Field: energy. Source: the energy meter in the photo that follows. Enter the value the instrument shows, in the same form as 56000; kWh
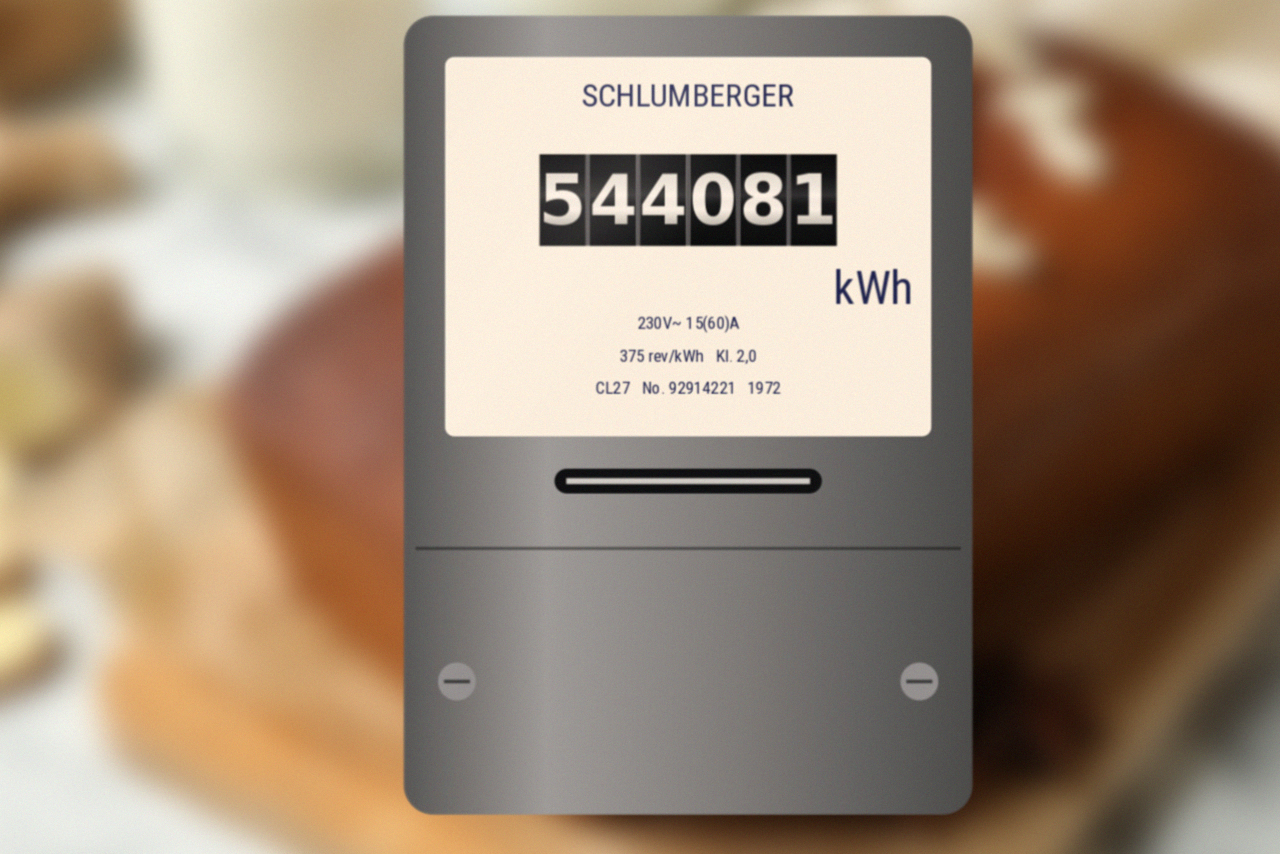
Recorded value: 544081; kWh
